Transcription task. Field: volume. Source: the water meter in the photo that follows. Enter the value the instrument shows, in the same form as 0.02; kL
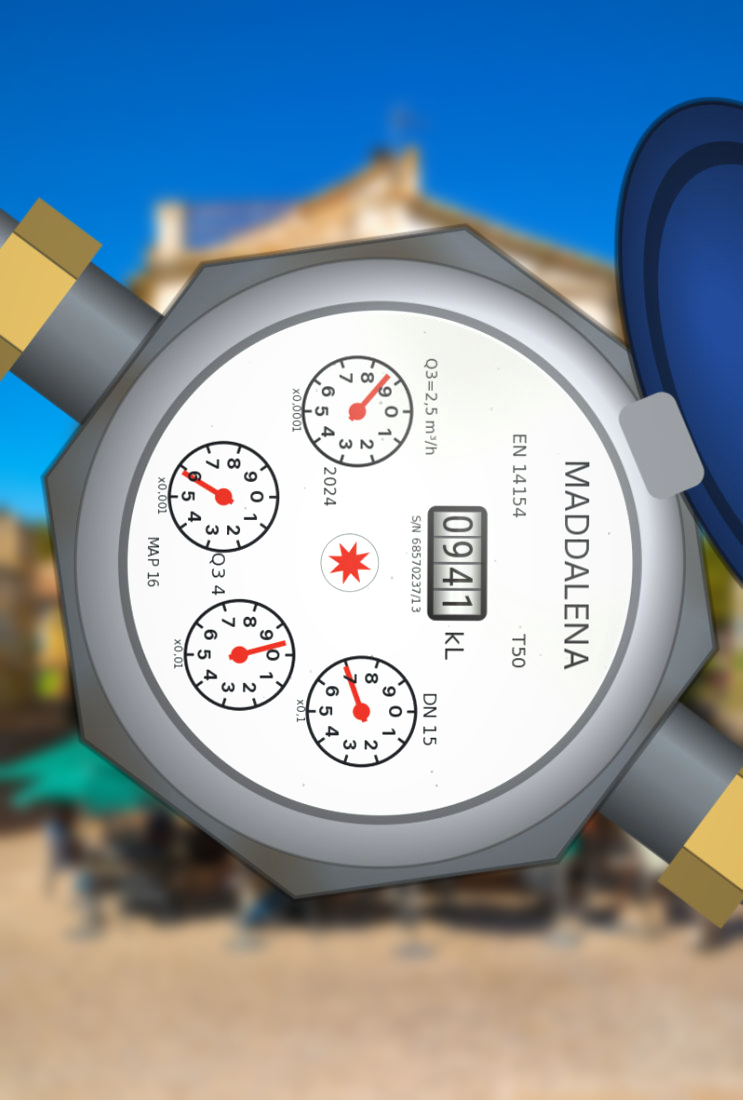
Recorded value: 941.6958; kL
